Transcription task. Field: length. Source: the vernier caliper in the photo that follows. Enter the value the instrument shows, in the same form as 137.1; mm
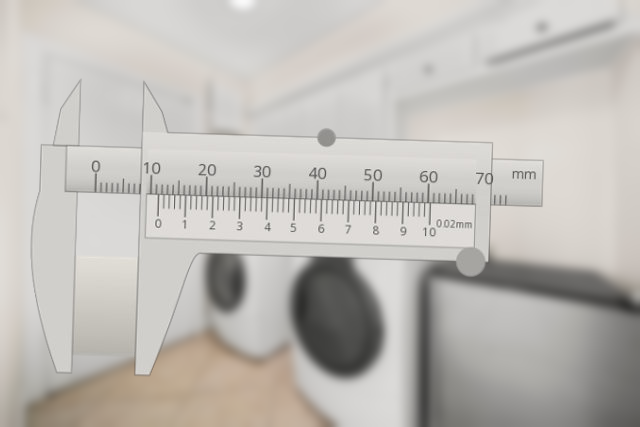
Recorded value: 11.4; mm
